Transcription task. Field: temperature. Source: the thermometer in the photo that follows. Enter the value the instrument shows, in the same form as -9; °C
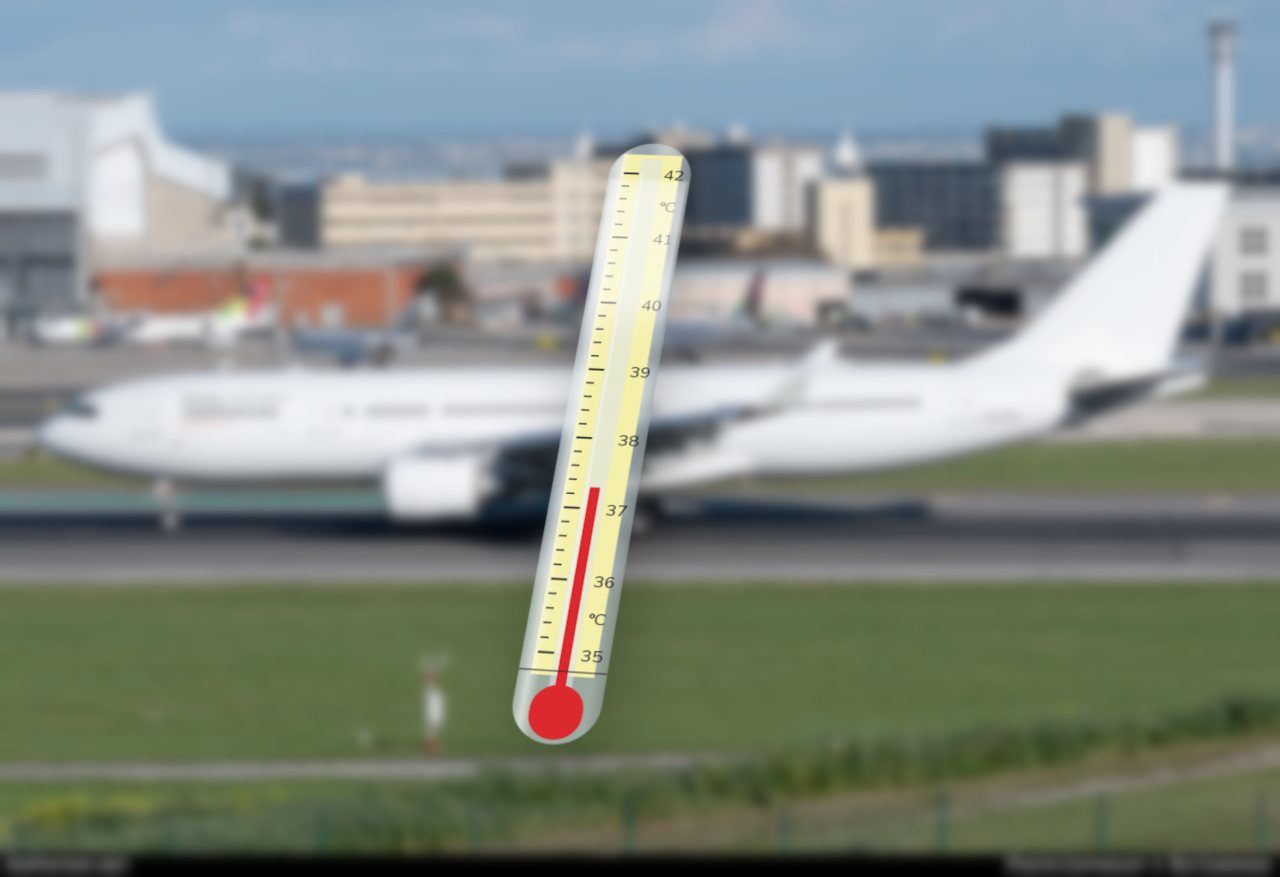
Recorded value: 37.3; °C
